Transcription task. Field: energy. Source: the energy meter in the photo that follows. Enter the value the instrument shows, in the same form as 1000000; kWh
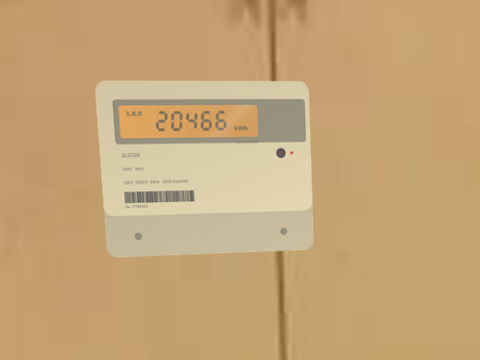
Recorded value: 20466; kWh
